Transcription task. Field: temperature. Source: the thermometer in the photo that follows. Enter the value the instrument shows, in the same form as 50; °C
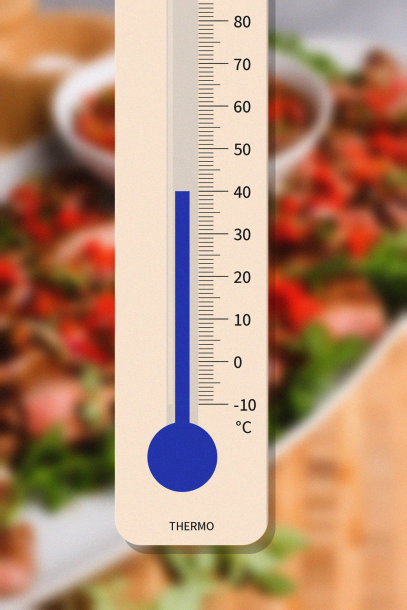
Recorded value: 40; °C
